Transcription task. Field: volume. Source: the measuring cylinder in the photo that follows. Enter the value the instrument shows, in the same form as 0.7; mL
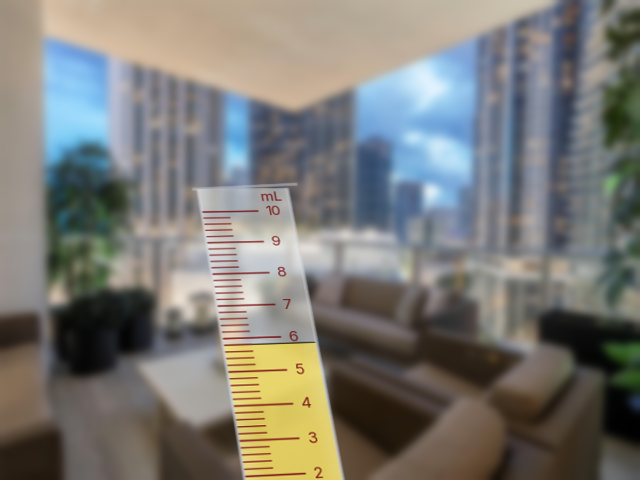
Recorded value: 5.8; mL
